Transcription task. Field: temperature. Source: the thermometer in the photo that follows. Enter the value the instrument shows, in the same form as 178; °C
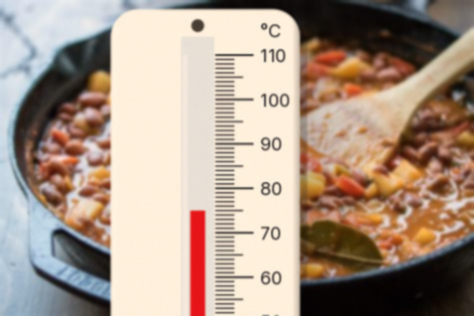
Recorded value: 75; °C
